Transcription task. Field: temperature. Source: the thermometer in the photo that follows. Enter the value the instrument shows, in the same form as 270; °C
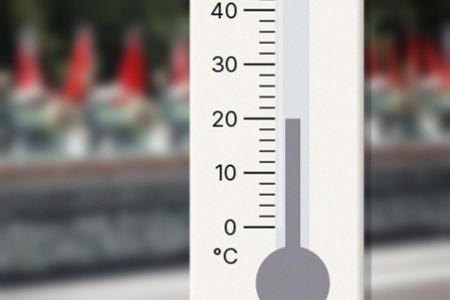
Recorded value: 20; °C
